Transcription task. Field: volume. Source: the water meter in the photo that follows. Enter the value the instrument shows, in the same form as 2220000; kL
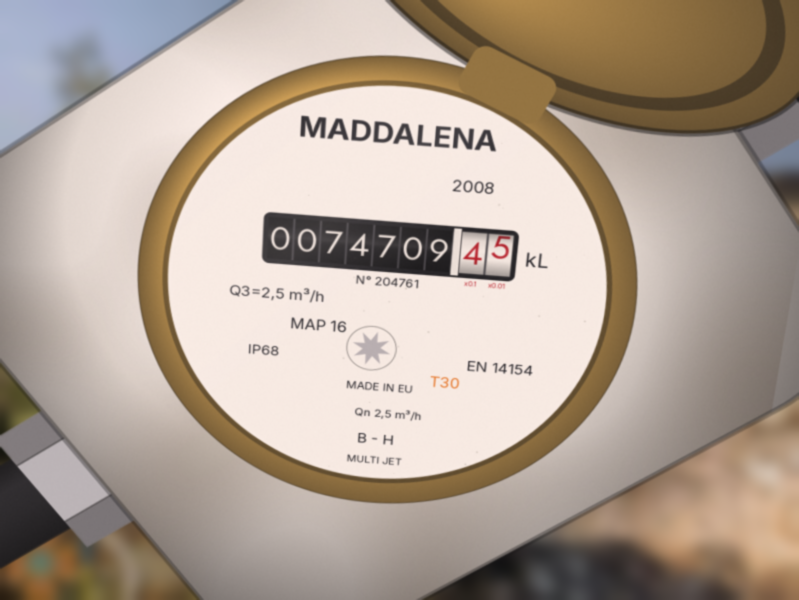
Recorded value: 74709.45; kL
